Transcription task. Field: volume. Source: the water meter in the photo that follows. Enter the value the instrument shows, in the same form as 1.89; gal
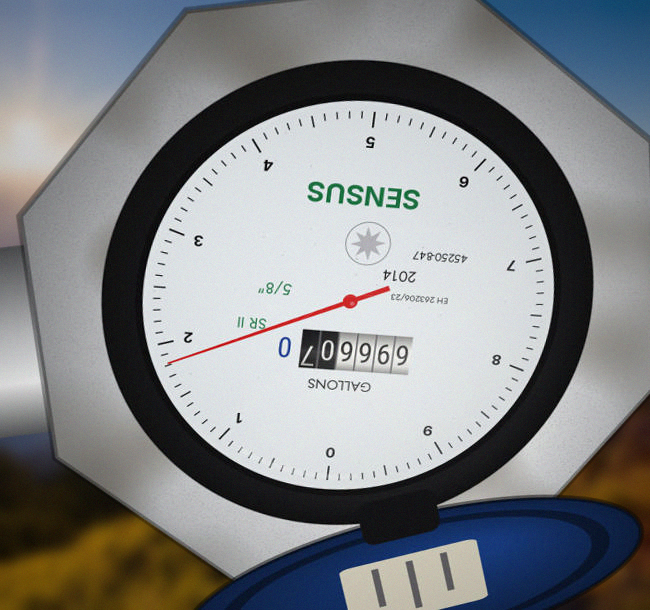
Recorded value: 6966071.8; gal
